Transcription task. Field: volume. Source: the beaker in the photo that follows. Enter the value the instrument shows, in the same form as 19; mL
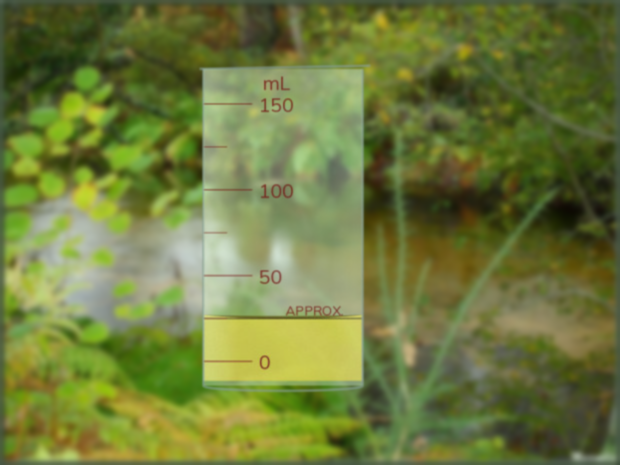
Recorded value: 25; mL
